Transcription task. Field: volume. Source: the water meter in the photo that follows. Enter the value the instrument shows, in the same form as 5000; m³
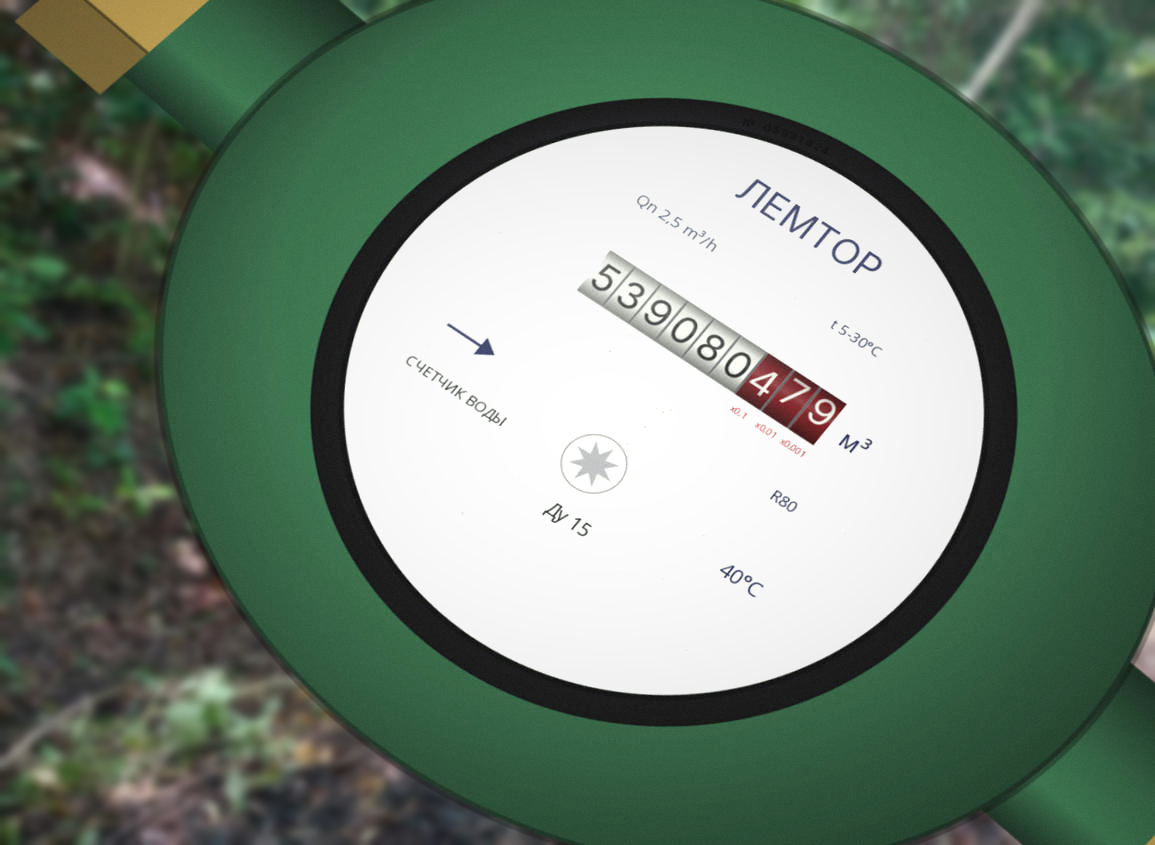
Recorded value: 539080.479; m³
